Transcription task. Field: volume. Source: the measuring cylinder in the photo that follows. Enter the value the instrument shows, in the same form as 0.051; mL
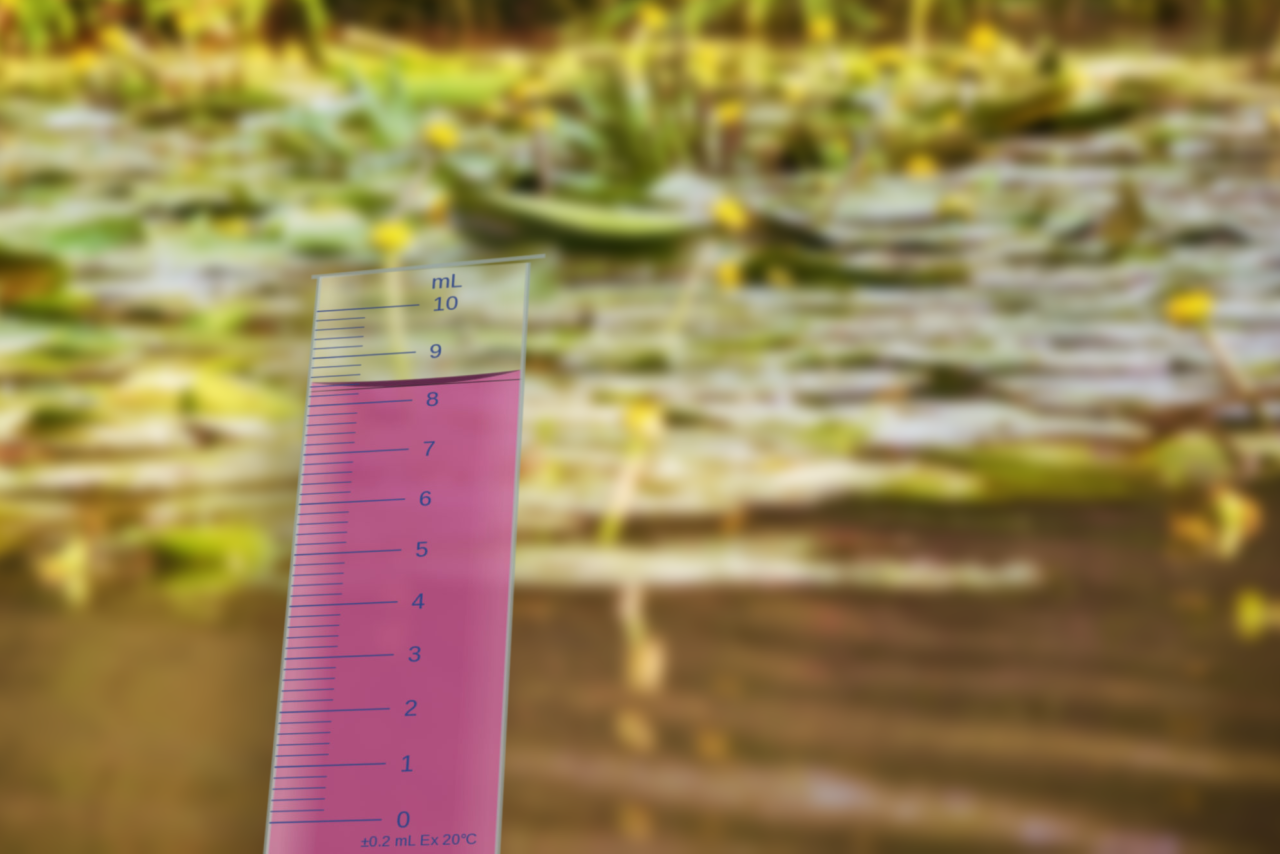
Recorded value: 8.3; mL
